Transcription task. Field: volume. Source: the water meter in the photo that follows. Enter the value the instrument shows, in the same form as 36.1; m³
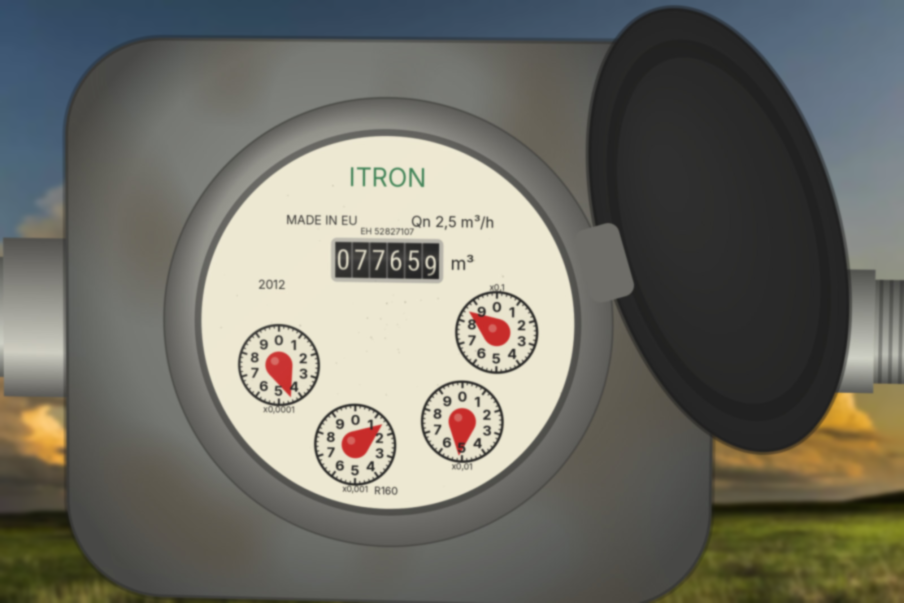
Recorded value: 77658.8514; m³
